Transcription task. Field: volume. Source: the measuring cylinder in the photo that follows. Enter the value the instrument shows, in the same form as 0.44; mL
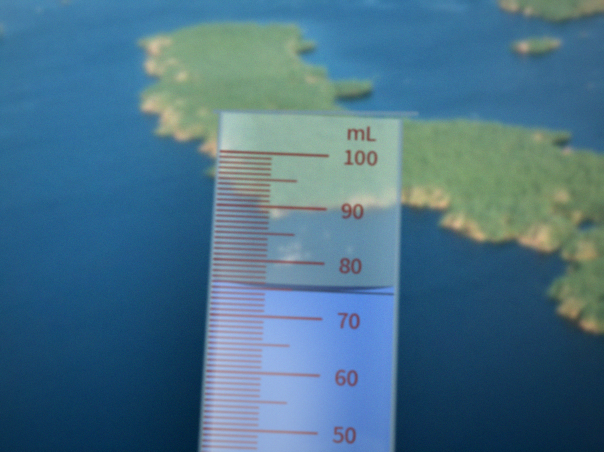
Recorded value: 75; mL
